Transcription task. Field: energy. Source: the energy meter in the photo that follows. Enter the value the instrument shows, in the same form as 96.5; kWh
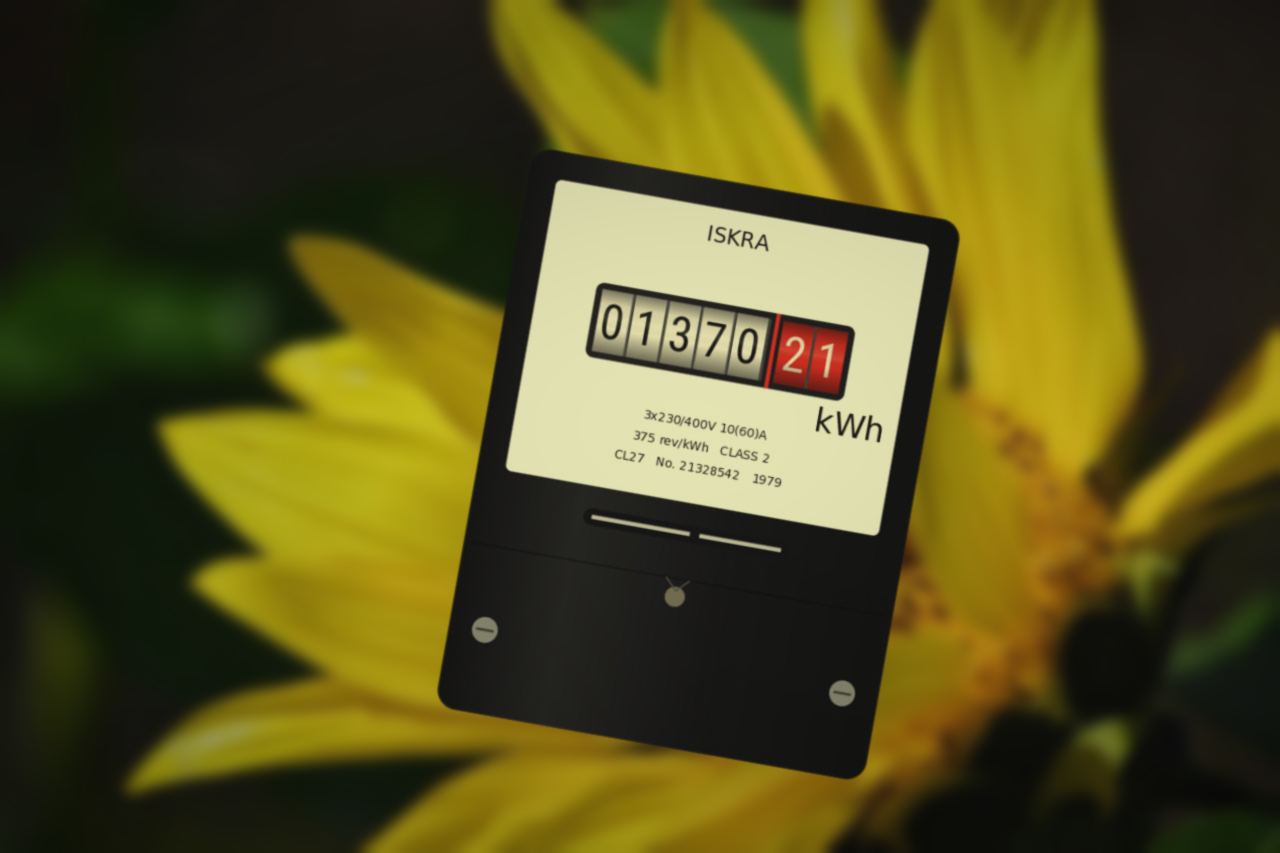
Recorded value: 1370.21; kWh
